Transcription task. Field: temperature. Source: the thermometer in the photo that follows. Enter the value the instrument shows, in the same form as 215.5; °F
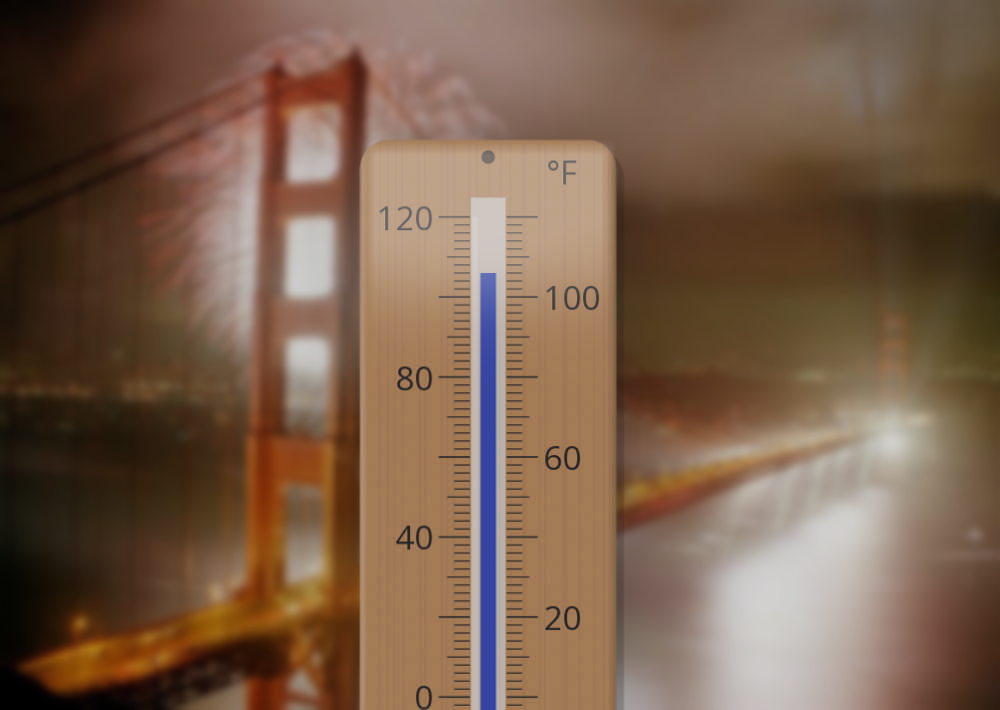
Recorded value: 106; °F
